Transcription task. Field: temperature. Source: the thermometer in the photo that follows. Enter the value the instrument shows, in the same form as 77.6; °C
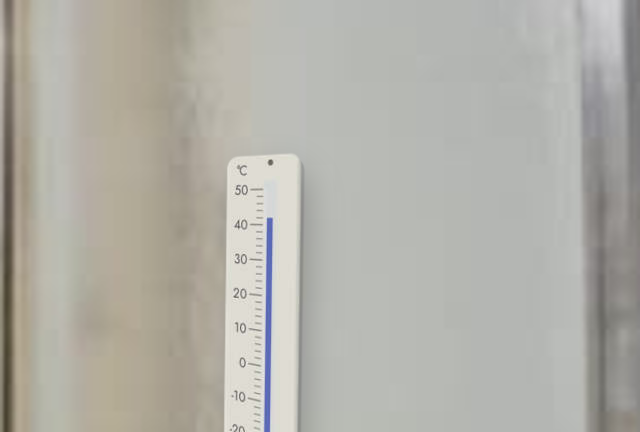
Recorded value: 42; °C
